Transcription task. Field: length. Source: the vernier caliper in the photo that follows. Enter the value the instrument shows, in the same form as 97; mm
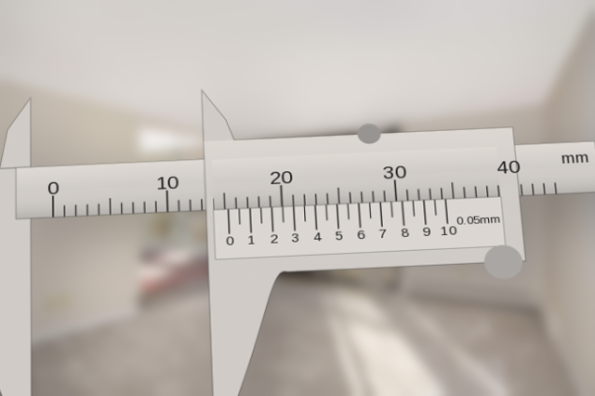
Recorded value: 15.3; mm
